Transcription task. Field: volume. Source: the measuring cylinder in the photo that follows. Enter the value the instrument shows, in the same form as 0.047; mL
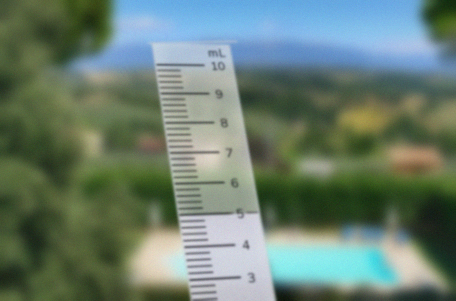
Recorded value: 5; mL
